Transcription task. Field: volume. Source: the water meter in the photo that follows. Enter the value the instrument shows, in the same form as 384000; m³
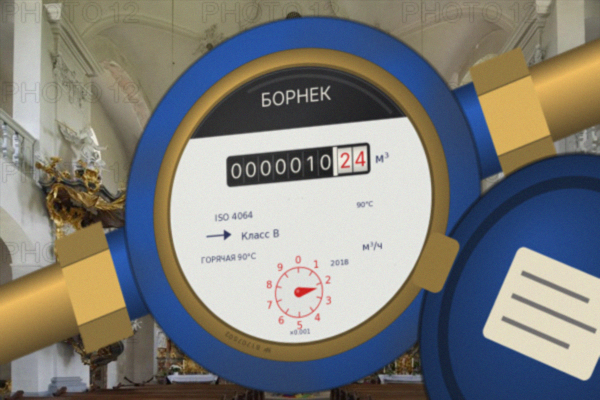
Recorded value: 10.242; m³
